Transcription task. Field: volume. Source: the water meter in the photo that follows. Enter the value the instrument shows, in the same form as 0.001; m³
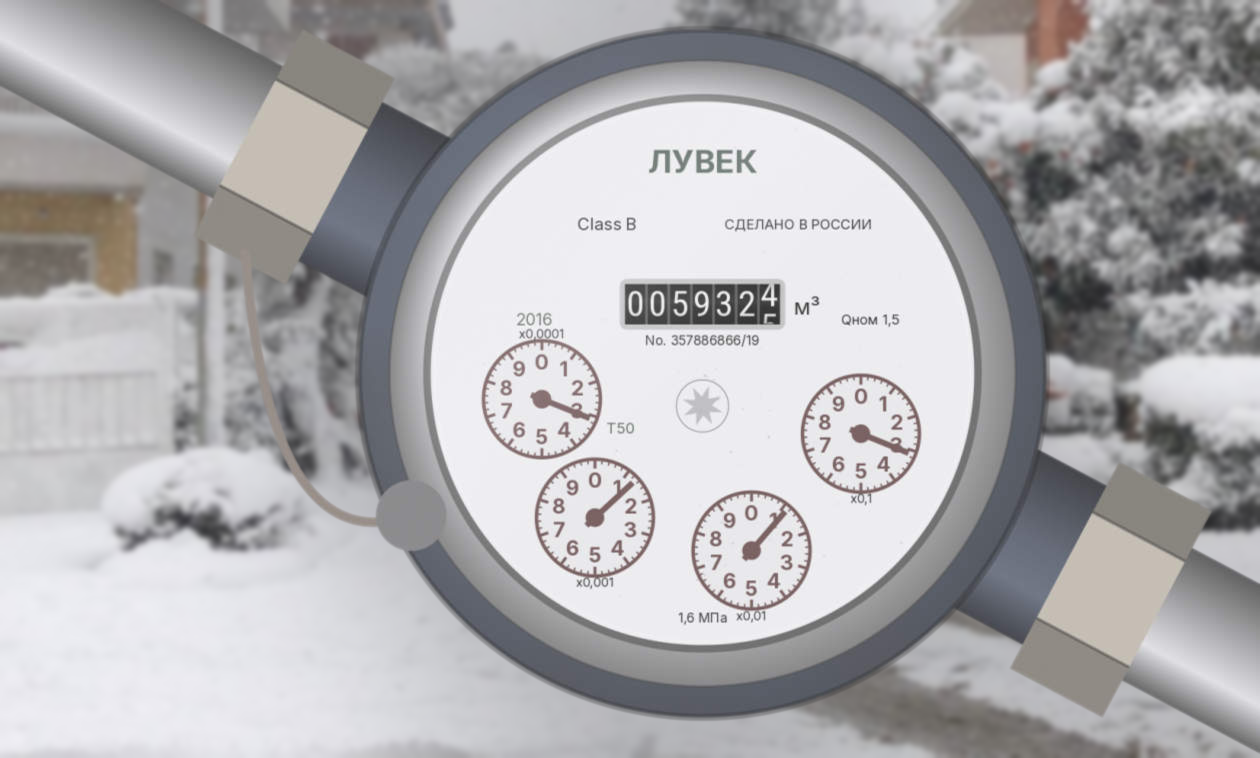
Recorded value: 59324.3113; m³
